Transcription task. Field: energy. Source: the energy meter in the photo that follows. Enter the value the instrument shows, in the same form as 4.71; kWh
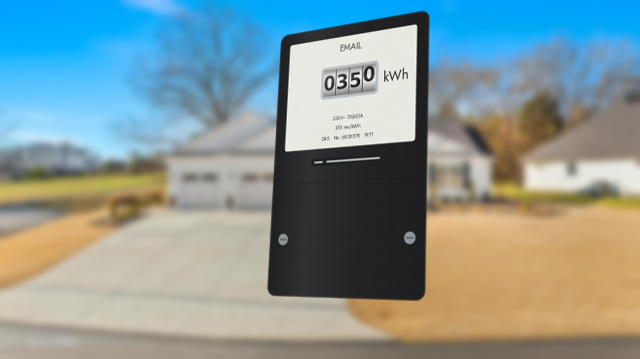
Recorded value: 350; kWh
